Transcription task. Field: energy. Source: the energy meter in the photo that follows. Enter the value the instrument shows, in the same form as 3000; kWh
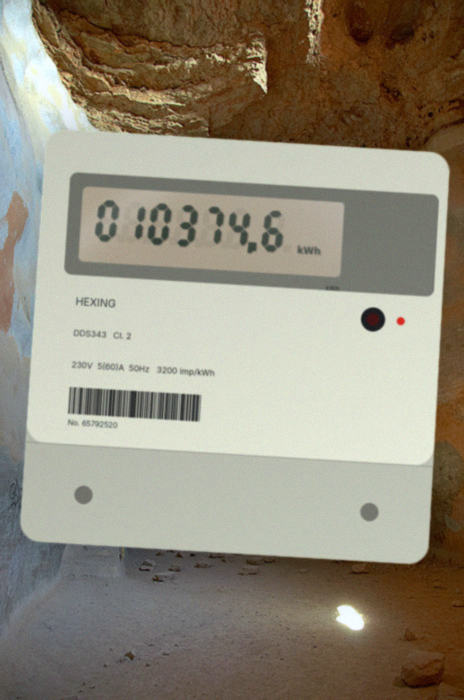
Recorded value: 10374.6; kWh
